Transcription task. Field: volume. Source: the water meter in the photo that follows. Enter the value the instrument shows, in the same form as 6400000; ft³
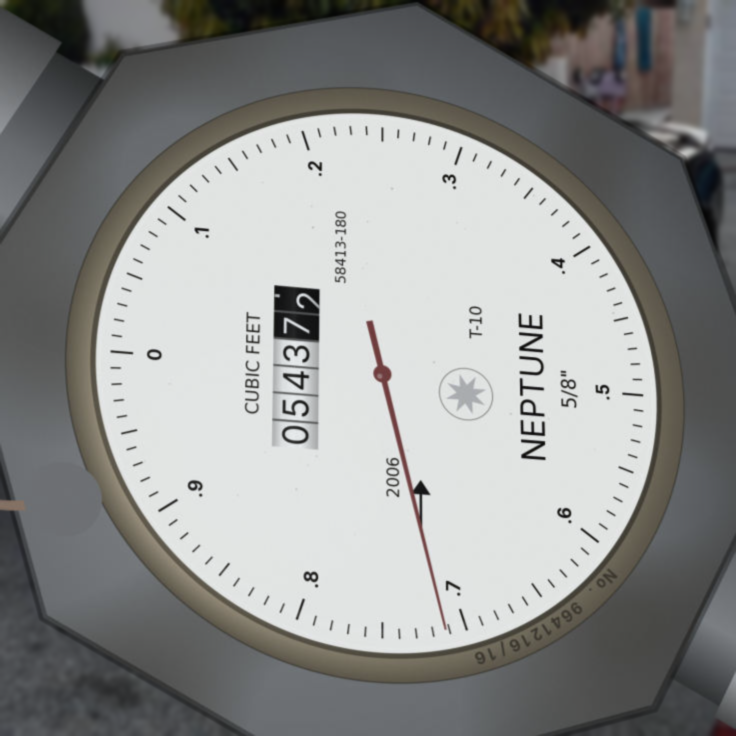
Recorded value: 54371.71; ft³
